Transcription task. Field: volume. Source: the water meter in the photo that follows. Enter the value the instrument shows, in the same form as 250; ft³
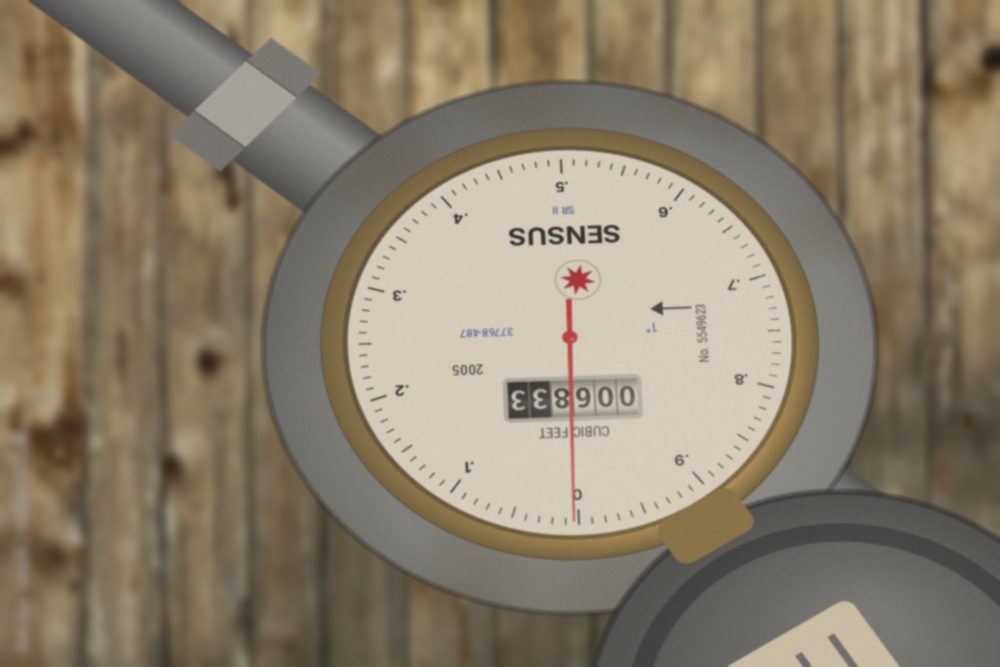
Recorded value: 6833.00; ft³
